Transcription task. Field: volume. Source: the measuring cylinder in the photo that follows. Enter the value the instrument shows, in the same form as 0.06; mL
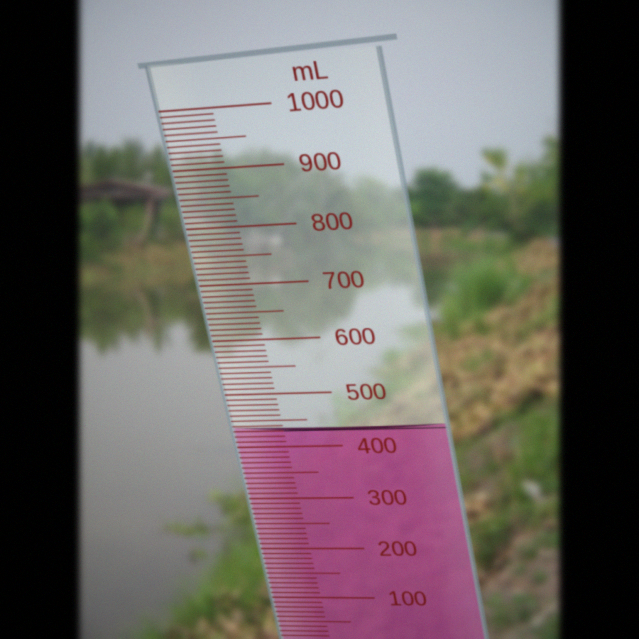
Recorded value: 430; mL
